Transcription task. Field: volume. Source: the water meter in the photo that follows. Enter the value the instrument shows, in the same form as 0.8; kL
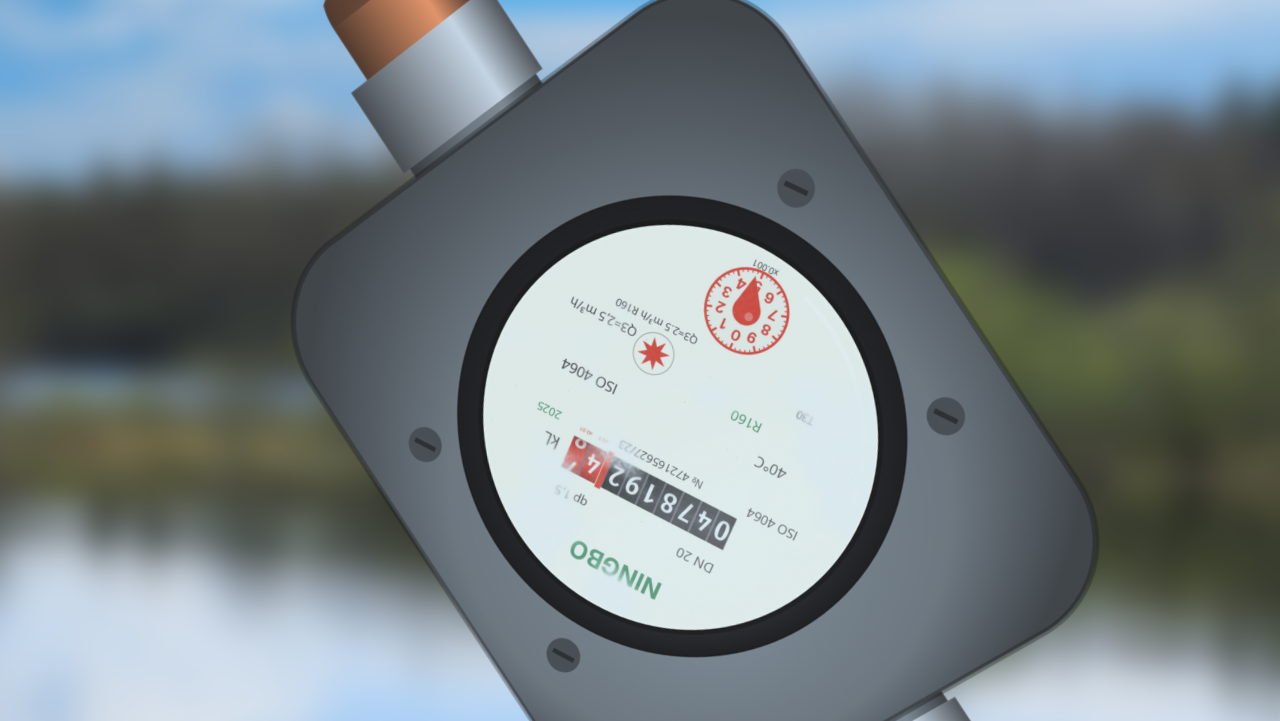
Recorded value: 478192.474; kL
